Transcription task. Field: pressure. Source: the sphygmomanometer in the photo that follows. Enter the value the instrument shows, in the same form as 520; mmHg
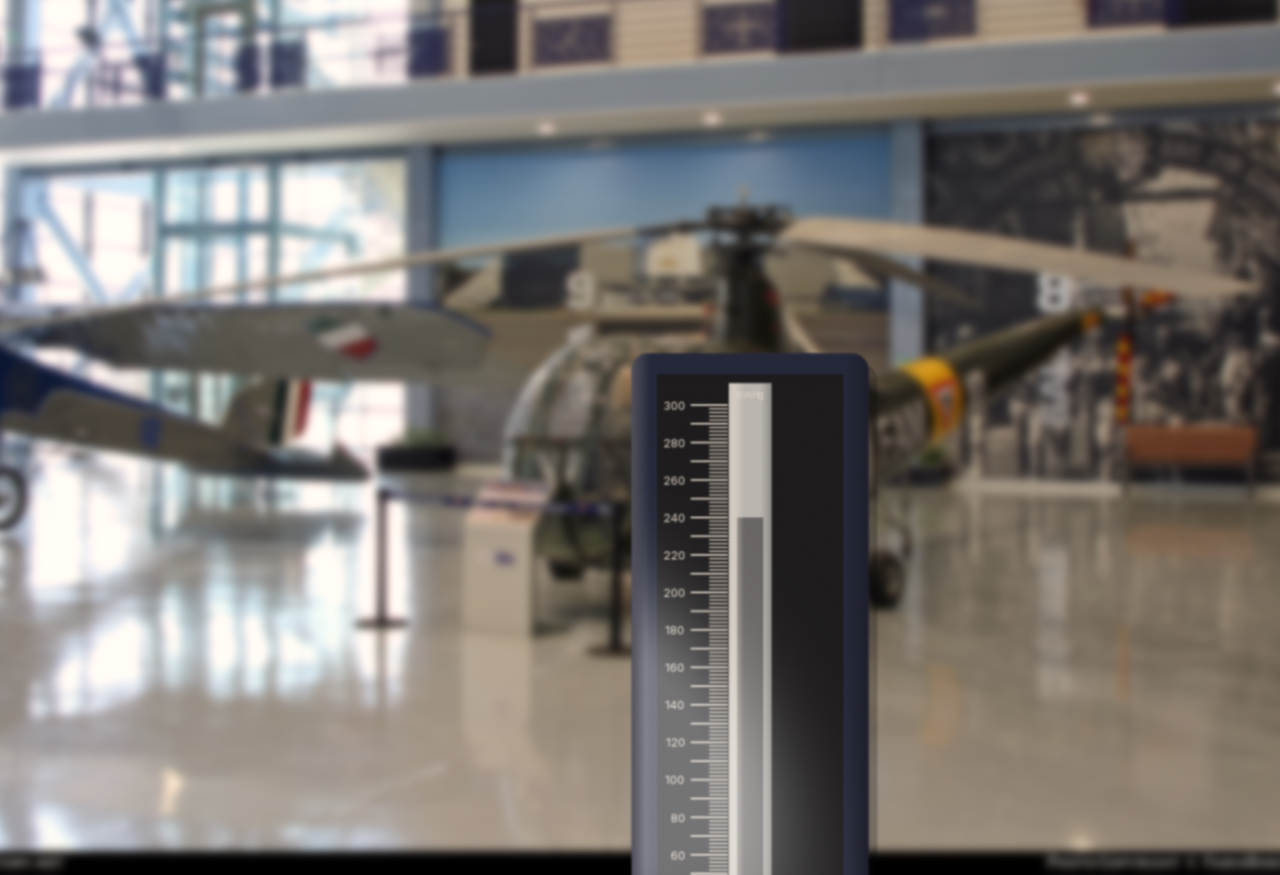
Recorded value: 240; mmHg
